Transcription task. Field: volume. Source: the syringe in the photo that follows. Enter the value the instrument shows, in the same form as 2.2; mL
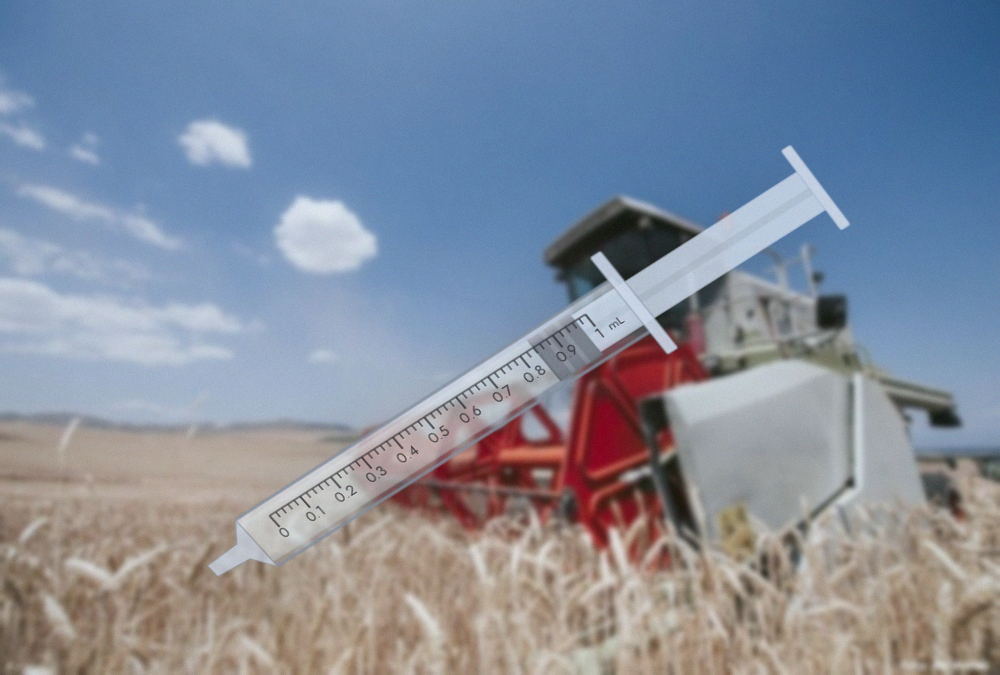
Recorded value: 0.84; mL
